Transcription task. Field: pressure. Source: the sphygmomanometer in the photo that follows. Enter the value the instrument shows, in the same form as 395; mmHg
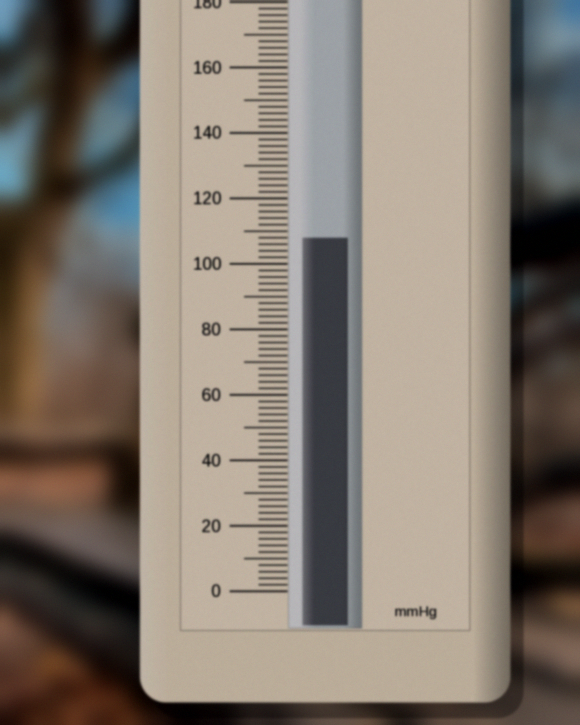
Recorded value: 108; mmHg
